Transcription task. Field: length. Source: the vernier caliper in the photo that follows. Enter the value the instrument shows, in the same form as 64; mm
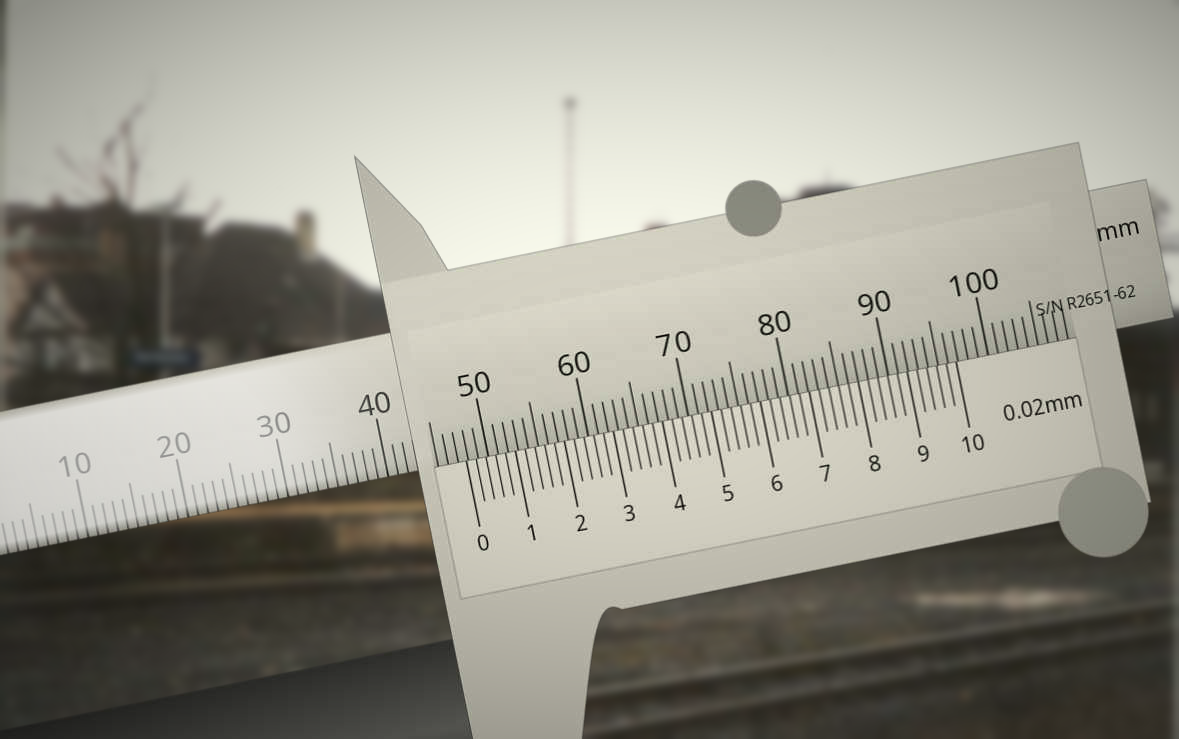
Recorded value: 47.8; mm
